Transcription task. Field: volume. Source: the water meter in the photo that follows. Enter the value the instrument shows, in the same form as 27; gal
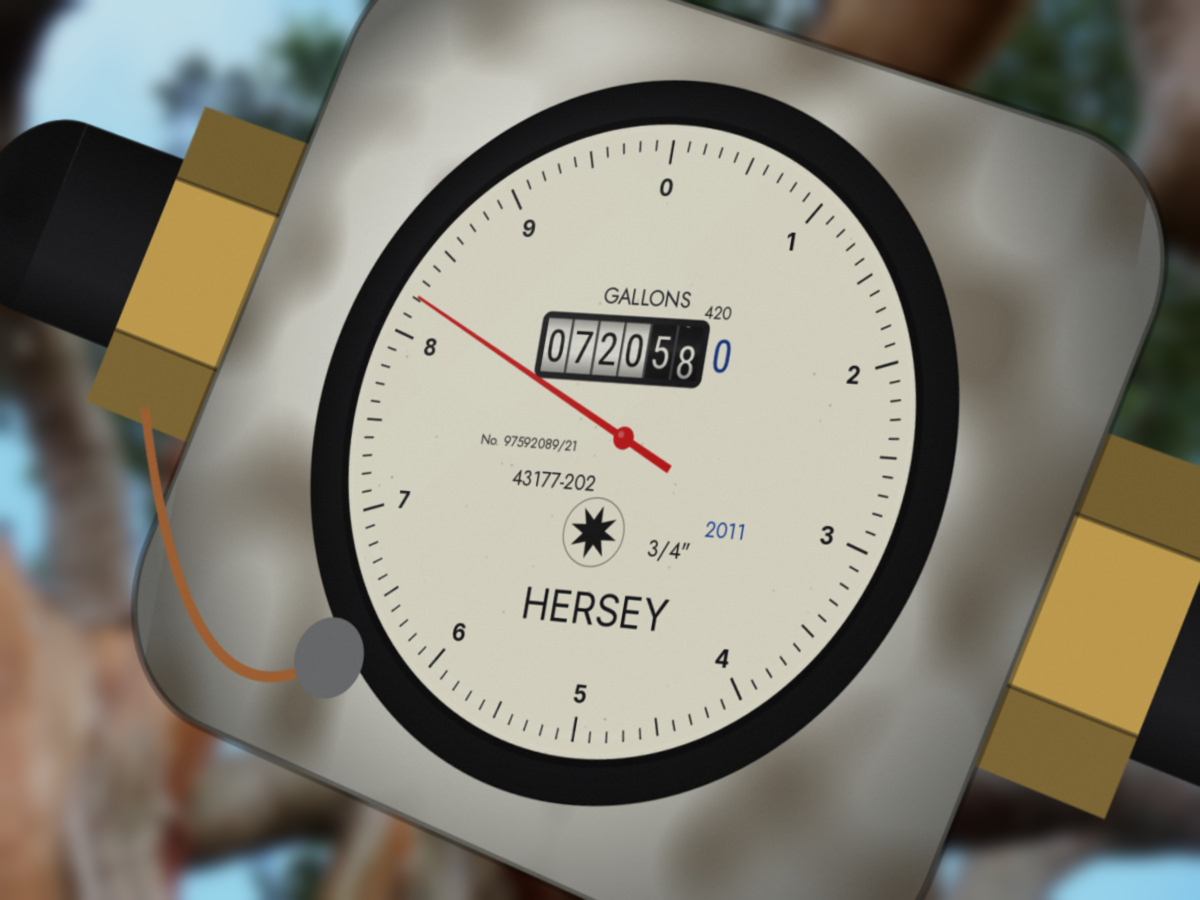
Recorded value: 720578.2; gal
